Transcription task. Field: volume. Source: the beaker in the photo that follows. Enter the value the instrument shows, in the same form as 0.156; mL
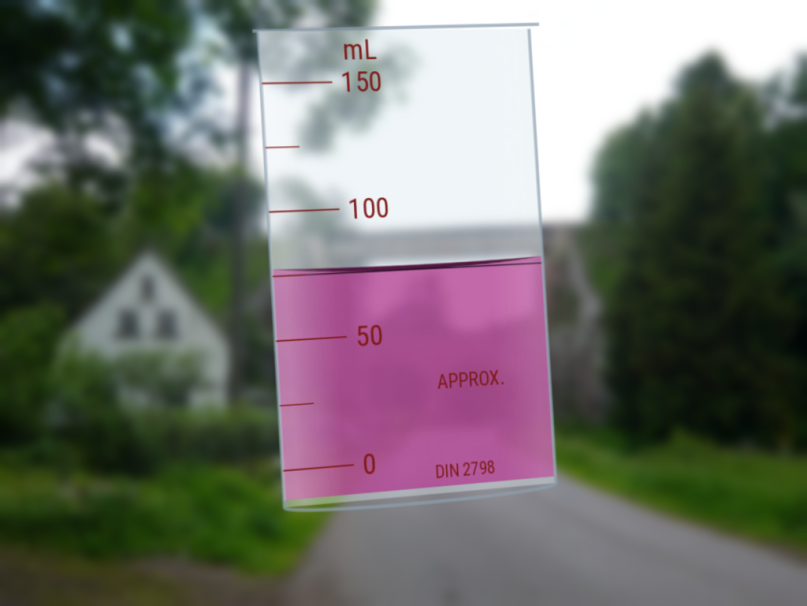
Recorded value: 75; mL
